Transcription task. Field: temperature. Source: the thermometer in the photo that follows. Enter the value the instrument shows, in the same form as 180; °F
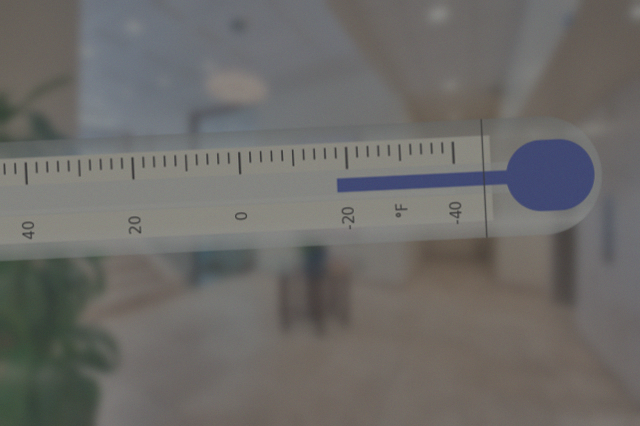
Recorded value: -18; °F
